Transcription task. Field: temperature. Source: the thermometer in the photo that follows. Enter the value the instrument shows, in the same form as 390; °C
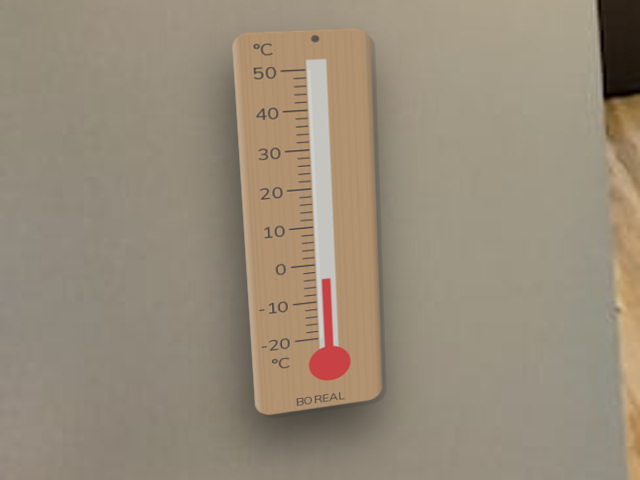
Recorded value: -4; °C
